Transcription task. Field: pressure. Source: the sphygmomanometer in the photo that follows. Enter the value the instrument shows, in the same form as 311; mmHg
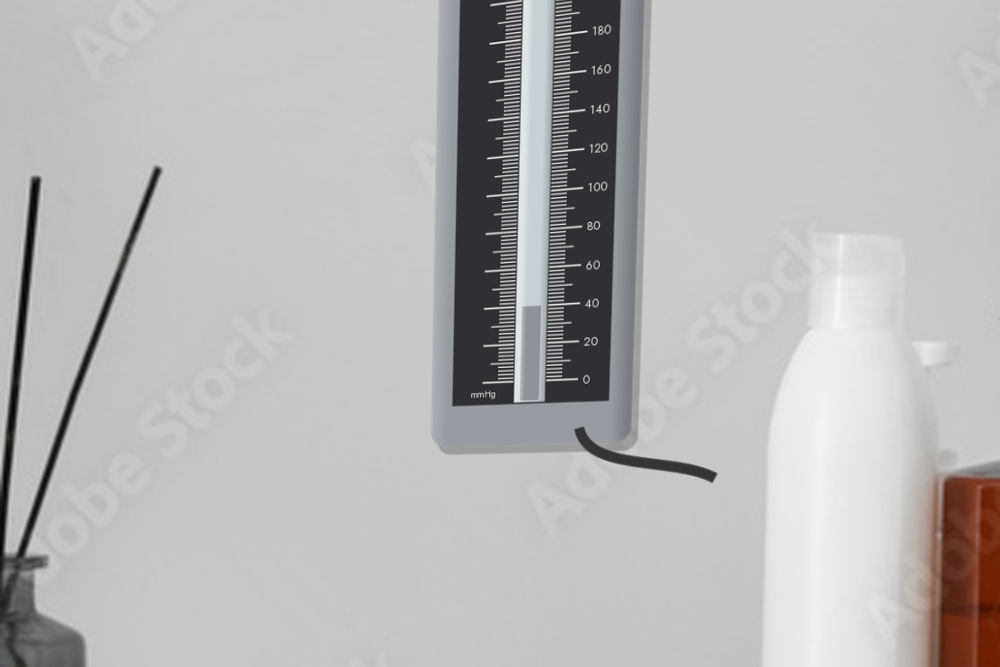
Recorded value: 40; mmHg
